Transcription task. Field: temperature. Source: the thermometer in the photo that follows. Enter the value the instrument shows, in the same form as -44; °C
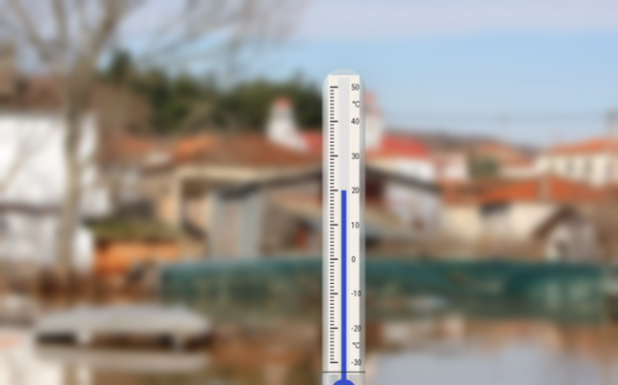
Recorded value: 20; °C
